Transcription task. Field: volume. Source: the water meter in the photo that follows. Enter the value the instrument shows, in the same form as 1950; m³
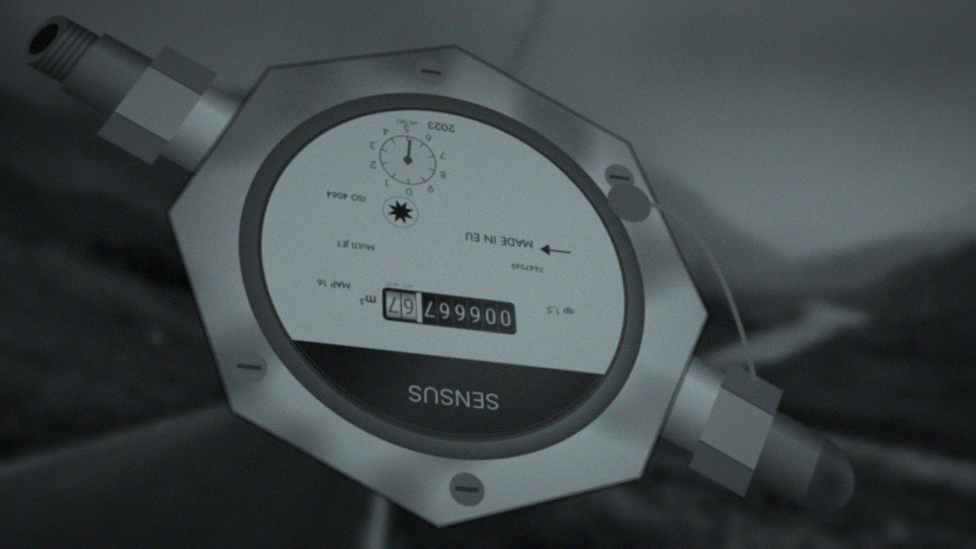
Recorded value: 6667.675; m³
